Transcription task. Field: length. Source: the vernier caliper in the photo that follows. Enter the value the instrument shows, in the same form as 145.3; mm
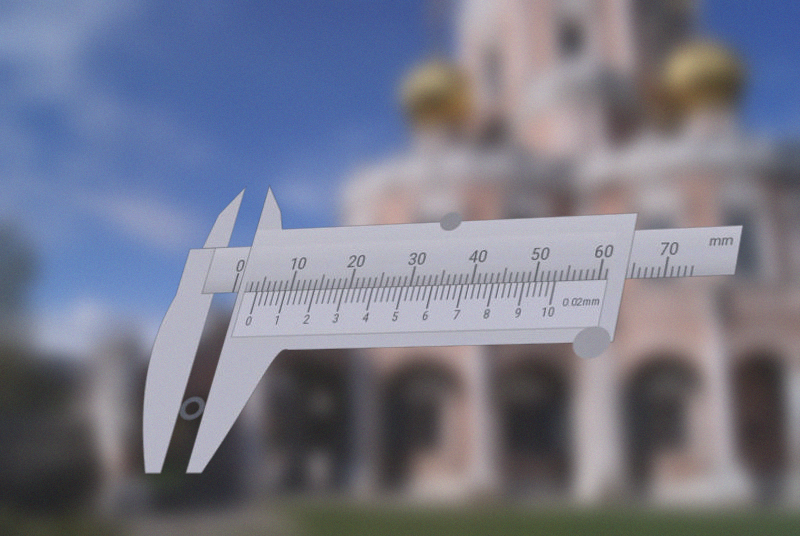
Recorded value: 4.2; mm
